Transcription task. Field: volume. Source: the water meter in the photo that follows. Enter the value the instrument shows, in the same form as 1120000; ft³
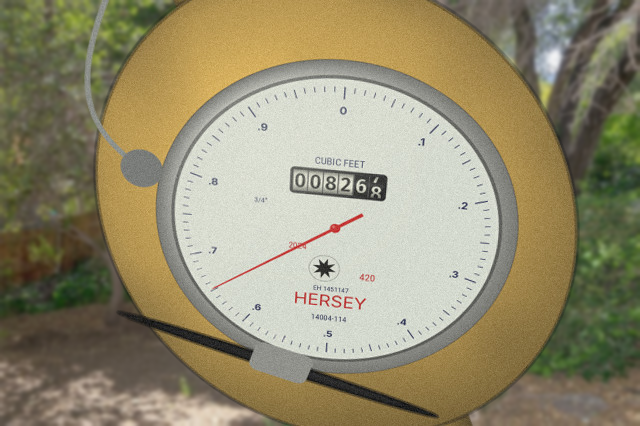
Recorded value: 8267.65; ft³
